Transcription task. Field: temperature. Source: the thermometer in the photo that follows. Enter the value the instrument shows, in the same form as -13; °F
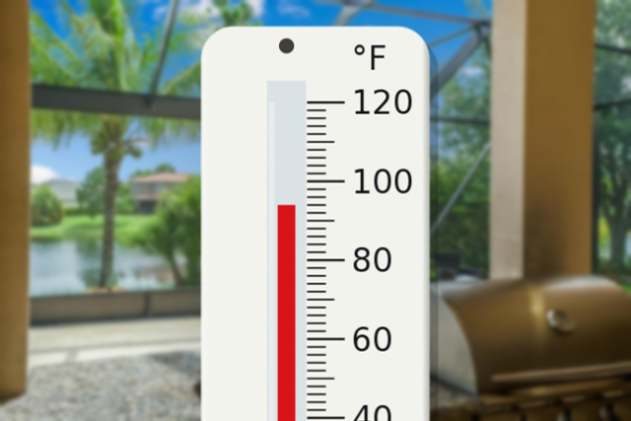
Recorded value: 94; °F
